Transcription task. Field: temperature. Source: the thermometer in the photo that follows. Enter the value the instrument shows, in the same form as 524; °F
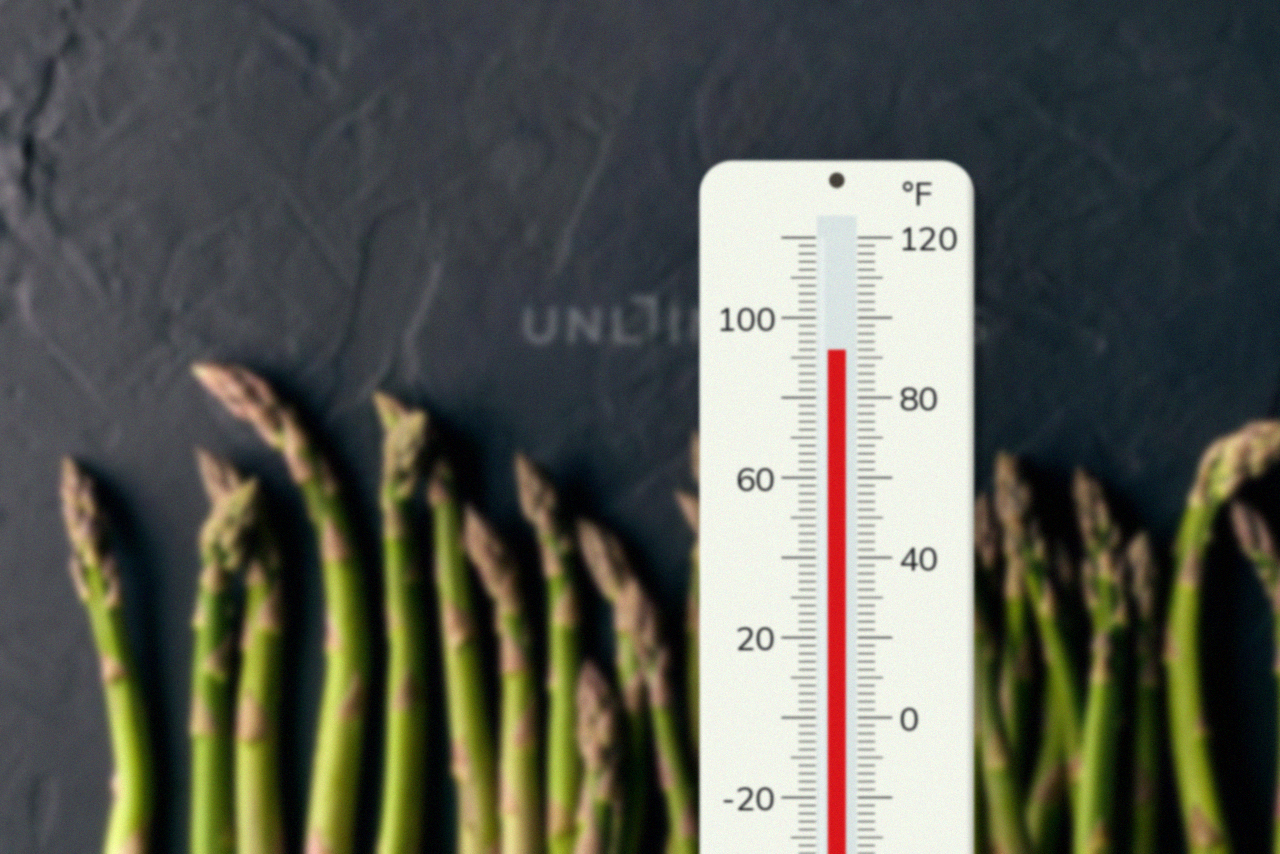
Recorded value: 92; °F
